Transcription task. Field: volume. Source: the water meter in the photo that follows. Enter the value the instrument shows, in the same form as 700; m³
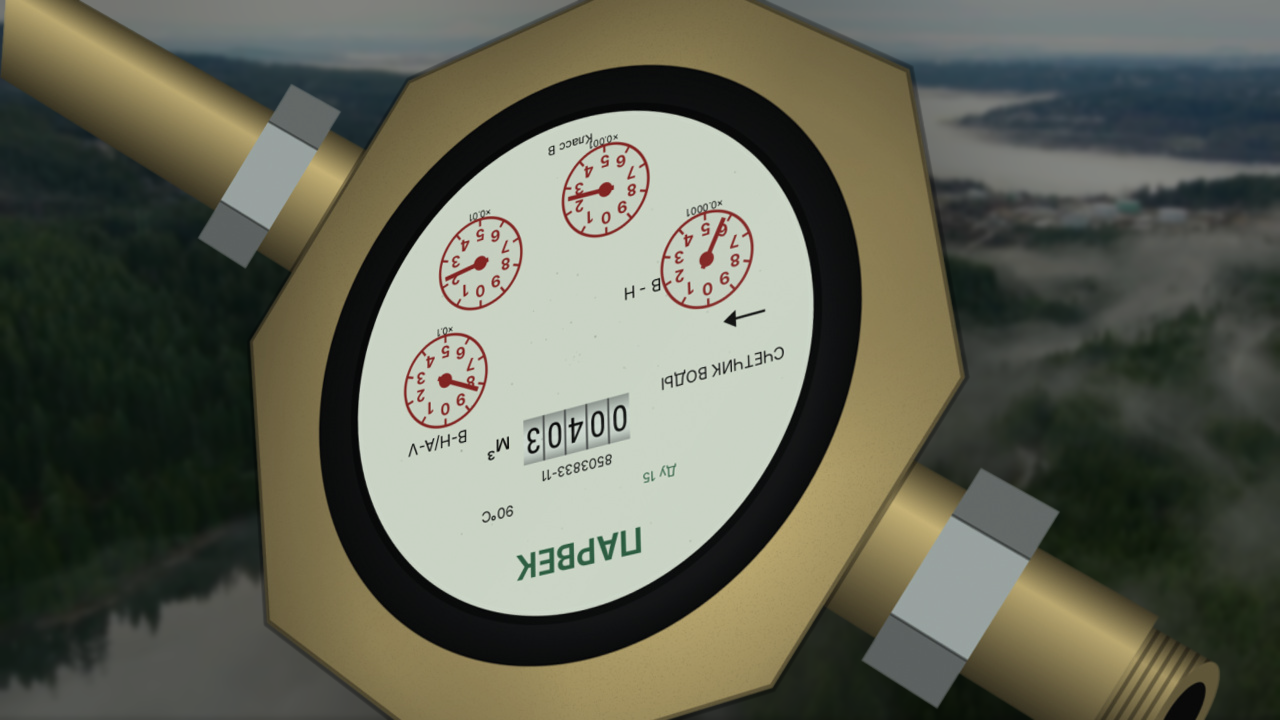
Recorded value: 403.8225; m³
